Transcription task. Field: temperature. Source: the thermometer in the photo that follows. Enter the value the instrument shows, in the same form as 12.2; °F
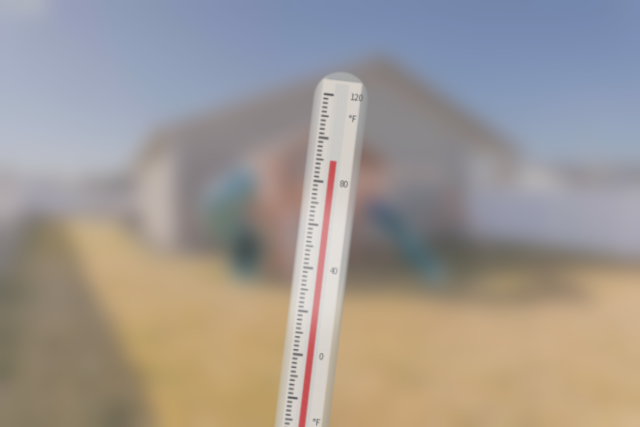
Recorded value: 90; °F
